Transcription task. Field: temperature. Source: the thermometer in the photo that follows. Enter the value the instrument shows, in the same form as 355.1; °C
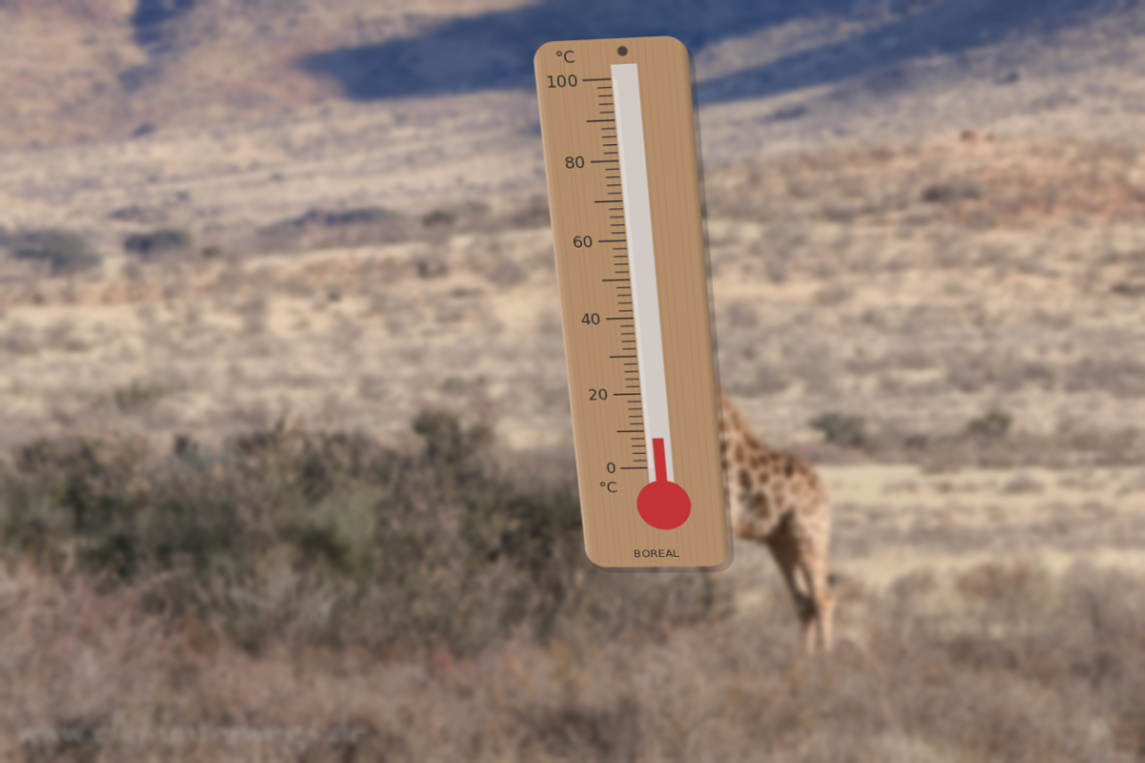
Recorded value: 8; °C
